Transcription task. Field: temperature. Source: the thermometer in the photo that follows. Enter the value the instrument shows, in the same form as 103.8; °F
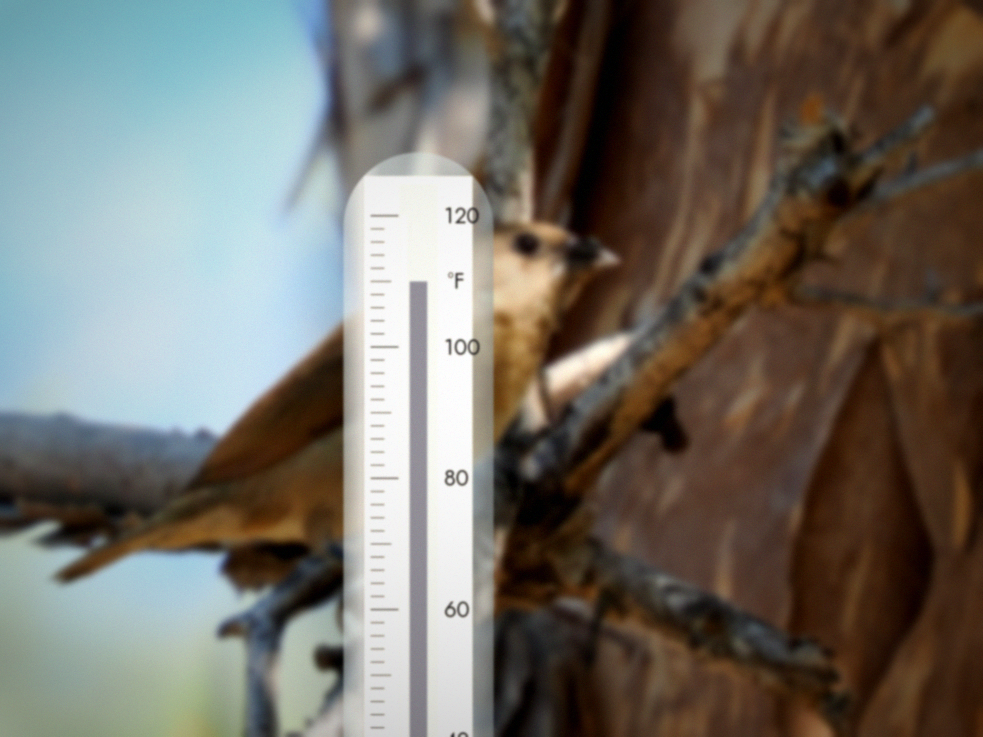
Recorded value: 110; °F
